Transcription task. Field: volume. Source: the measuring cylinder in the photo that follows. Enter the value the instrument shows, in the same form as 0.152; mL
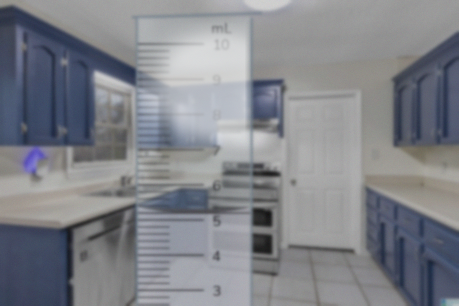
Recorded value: 5.2; mL
